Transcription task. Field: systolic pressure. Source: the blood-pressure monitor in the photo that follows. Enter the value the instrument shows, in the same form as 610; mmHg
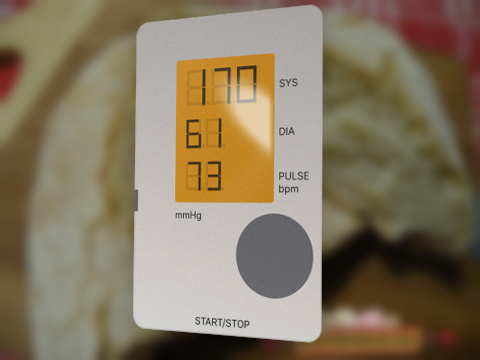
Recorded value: 170; mmHg
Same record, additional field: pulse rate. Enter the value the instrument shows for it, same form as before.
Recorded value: 73; bpm
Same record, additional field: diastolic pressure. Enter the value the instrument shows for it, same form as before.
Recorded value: 61; mmHg
